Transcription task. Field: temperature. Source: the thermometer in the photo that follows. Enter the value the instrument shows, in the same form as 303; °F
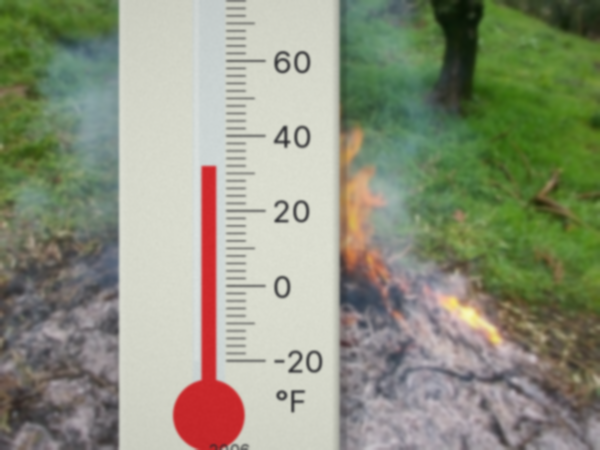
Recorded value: 32; °F
